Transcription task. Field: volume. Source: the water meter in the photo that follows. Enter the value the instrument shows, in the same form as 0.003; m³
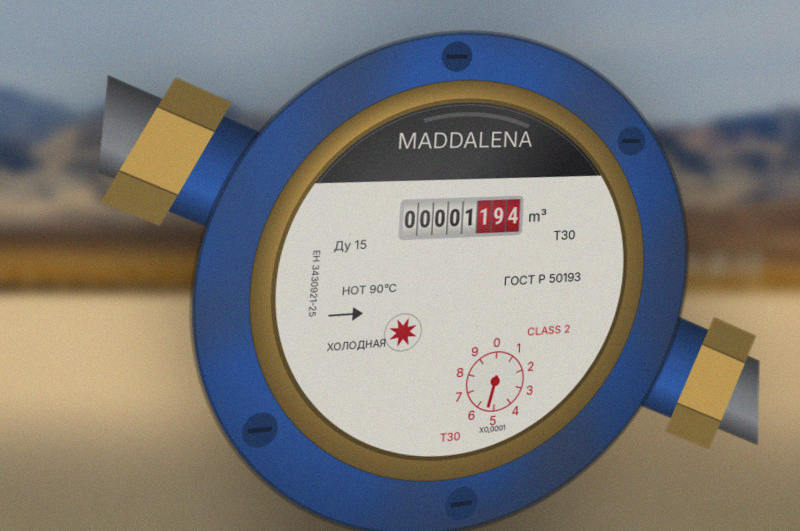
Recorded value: 1.1945; m³
